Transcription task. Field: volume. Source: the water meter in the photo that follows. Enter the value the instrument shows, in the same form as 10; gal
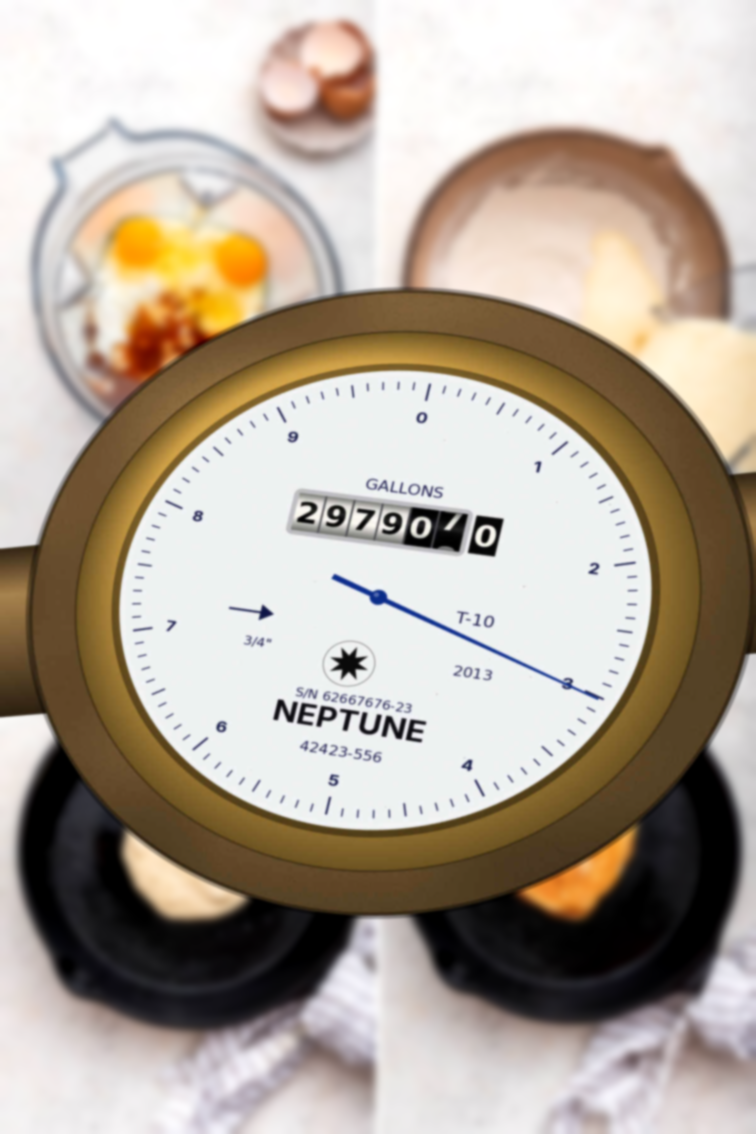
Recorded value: 2979073.0; gal
